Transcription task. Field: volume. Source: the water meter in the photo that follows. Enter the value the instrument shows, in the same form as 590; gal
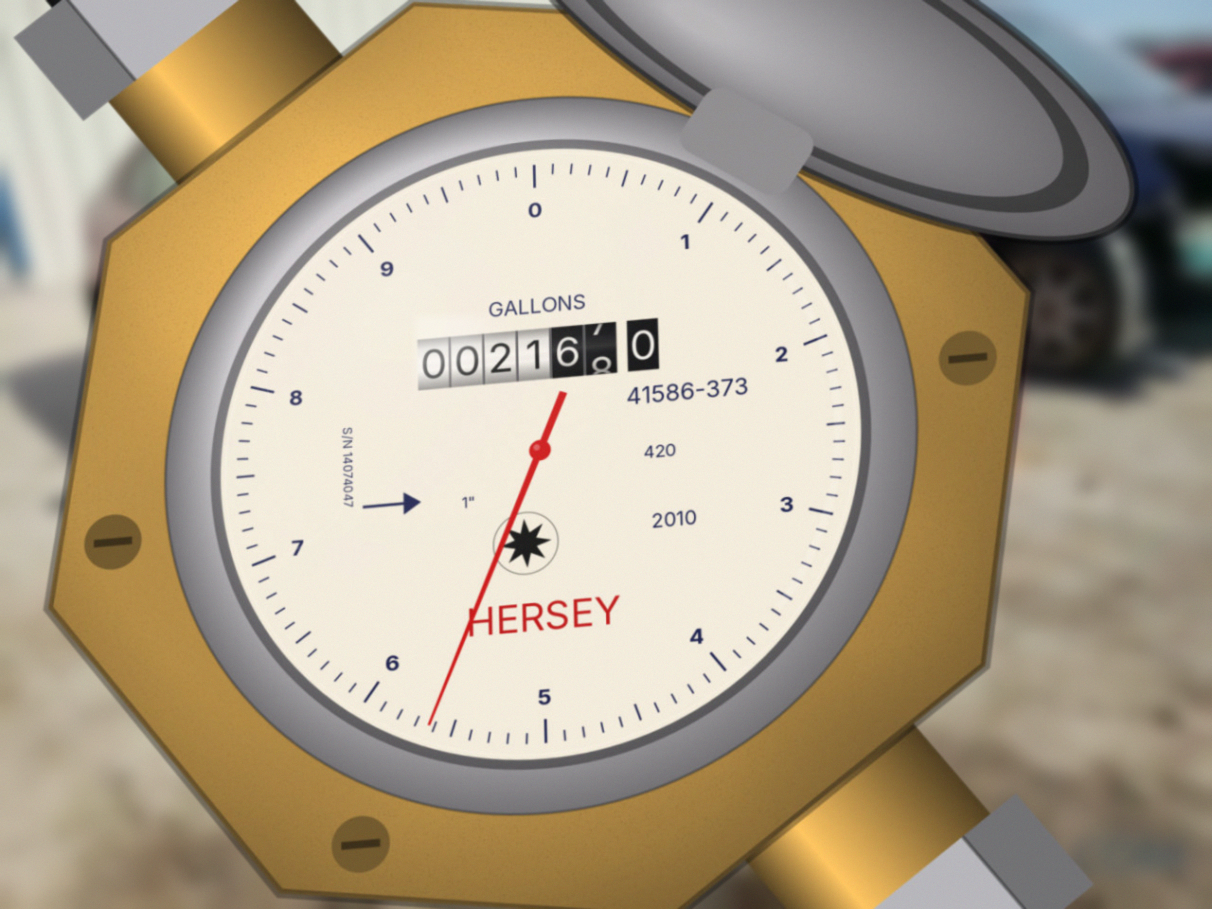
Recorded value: 21675.6; gal
